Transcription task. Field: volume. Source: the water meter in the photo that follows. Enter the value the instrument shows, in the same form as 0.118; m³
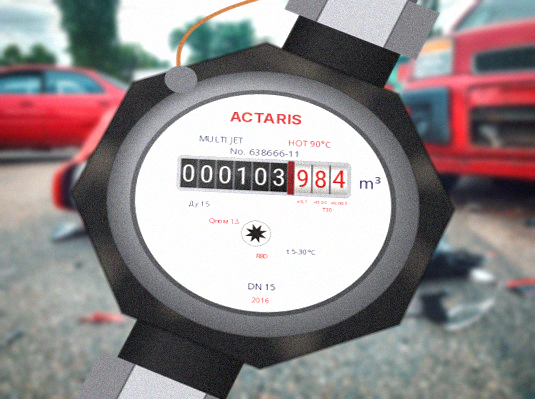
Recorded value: 103.984; m³
